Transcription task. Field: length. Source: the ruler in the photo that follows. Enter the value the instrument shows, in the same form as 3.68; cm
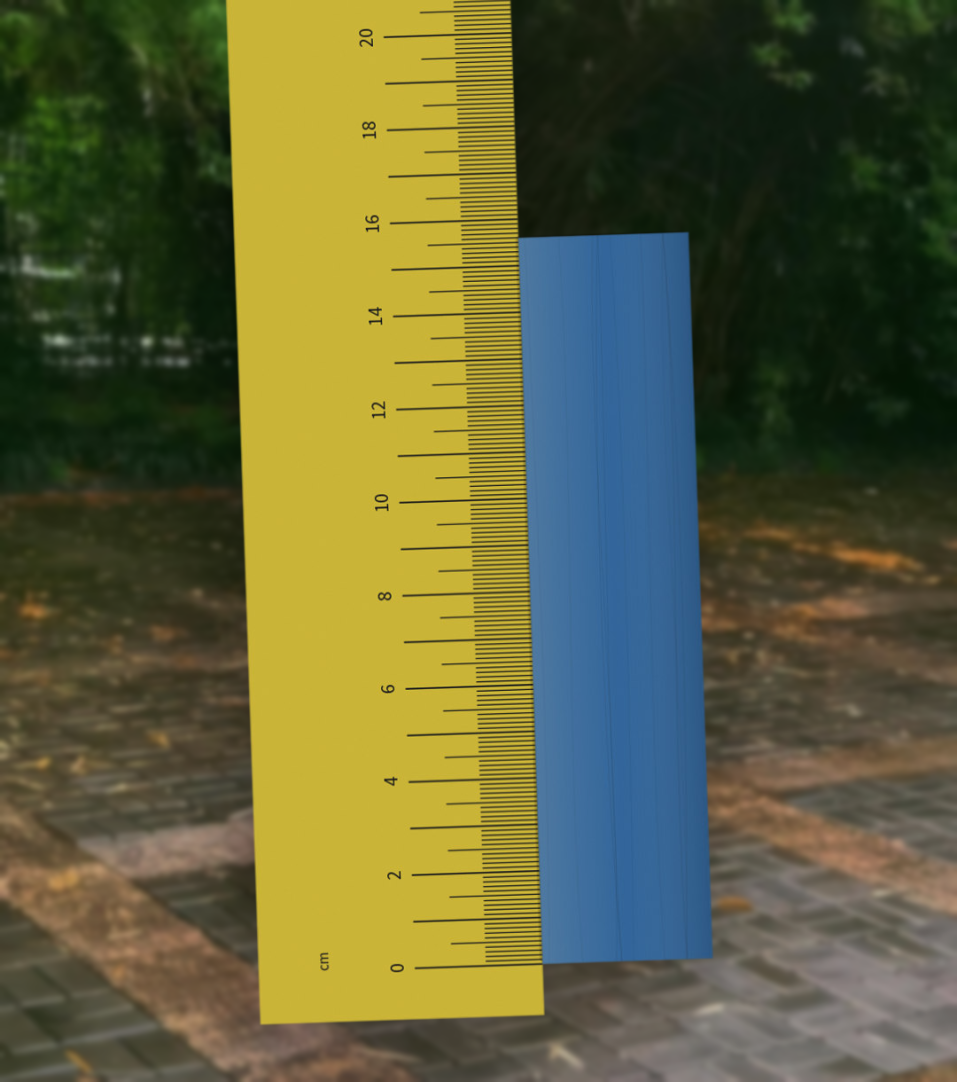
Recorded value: 15.6; cm
